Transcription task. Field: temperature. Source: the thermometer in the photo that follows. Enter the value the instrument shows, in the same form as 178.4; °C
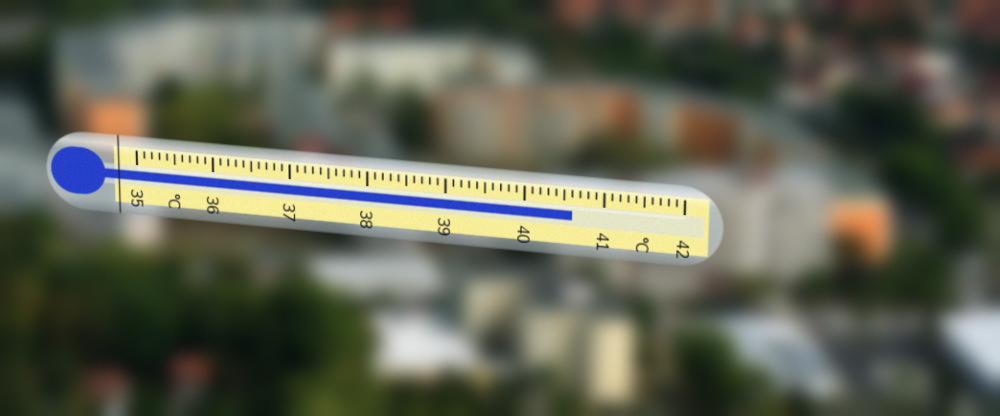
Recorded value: 40.6; °C
